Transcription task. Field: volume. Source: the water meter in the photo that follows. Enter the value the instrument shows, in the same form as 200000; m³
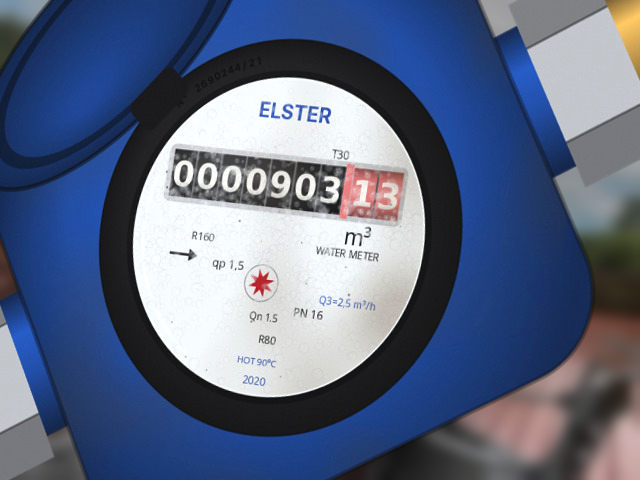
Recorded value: 903.13; m³
